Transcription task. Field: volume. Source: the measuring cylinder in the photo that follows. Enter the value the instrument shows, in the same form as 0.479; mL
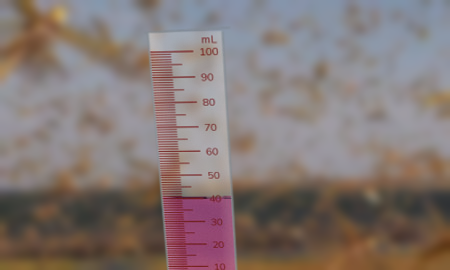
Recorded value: 40; mL
